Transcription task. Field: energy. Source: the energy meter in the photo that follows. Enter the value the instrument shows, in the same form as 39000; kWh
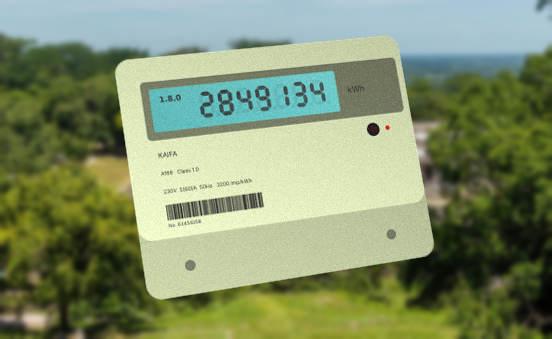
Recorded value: 2849134; kWh
